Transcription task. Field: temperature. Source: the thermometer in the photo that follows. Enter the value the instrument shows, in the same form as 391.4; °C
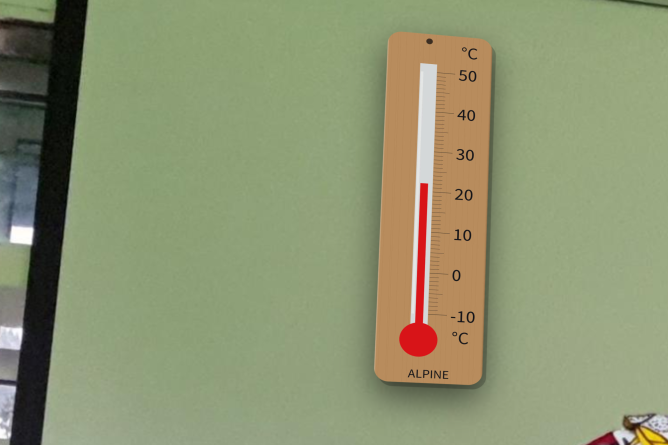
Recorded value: 22; °C
